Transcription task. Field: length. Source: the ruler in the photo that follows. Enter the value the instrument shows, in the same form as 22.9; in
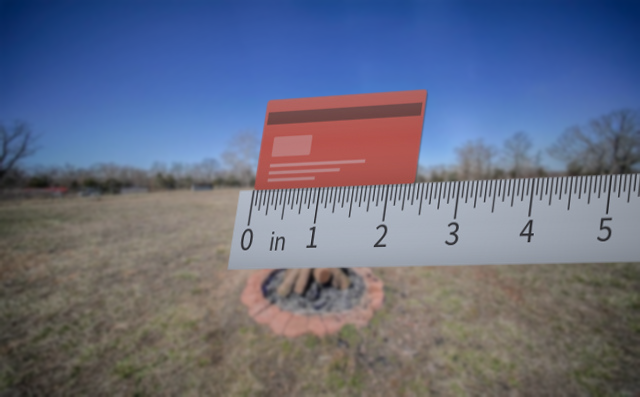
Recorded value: 2.375; in
